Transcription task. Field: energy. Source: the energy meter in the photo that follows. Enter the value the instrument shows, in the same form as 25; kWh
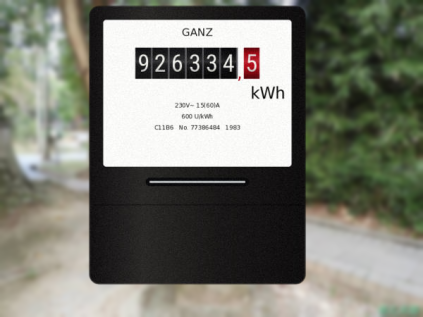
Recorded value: 926334.5; kWh
